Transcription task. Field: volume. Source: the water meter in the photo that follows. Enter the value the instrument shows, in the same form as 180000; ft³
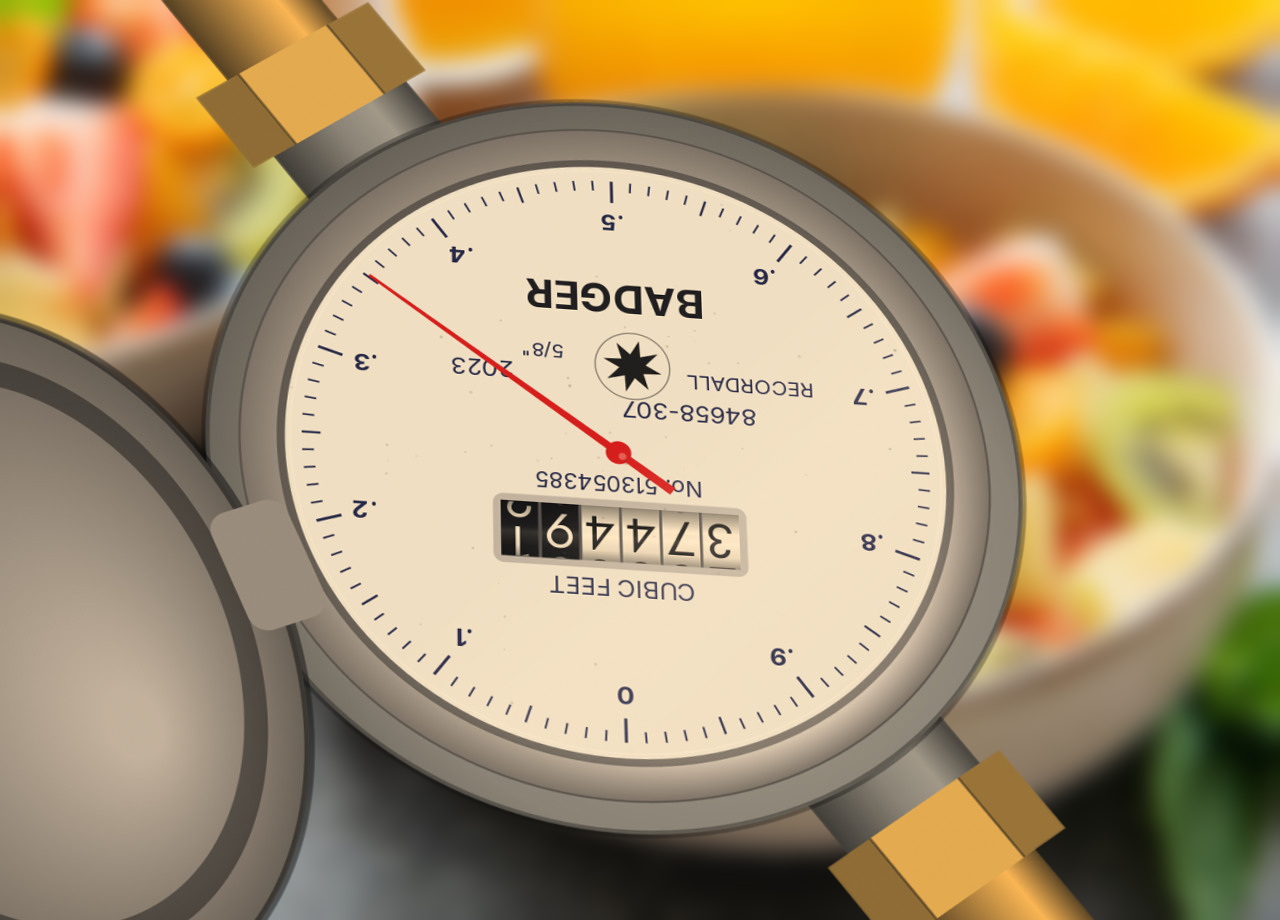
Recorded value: 374491.35; ft³
